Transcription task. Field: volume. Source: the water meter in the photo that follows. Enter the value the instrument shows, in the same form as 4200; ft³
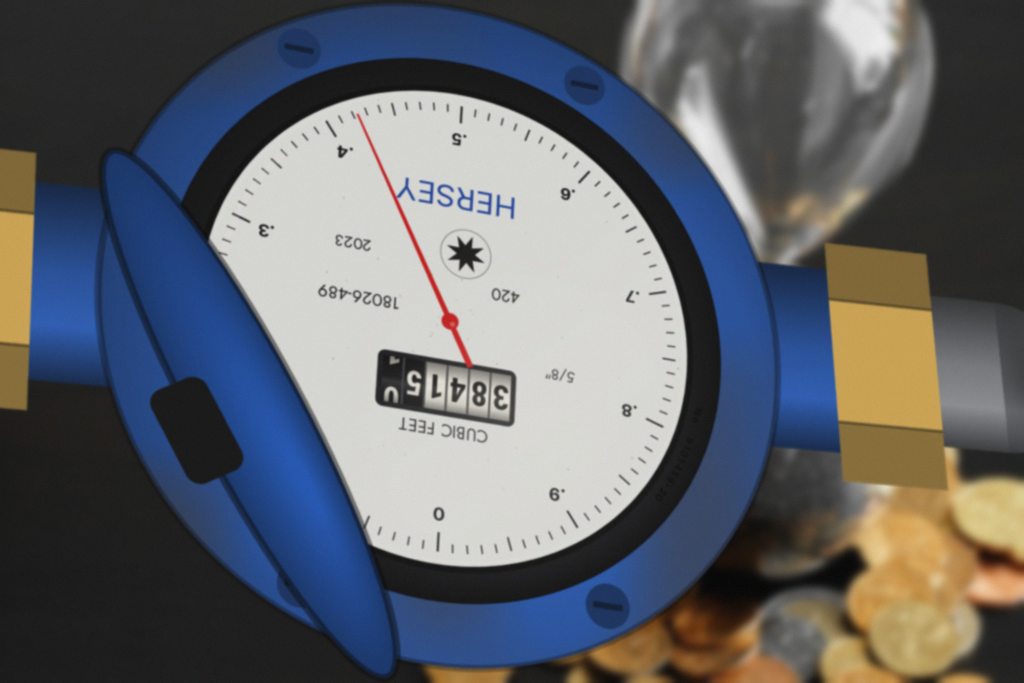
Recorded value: 384150.42; ft³
